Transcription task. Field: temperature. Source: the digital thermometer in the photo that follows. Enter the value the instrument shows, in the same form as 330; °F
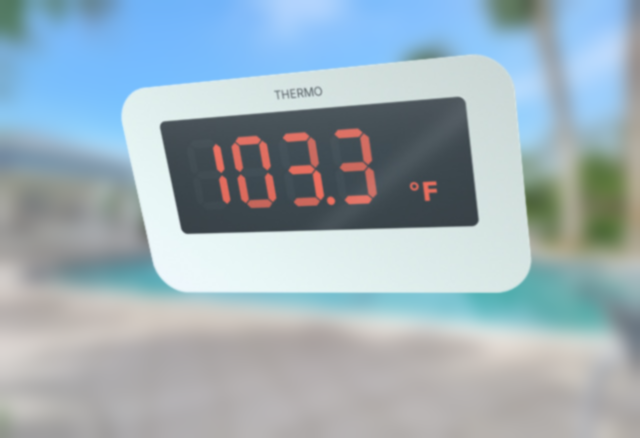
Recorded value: 103.3; °F
